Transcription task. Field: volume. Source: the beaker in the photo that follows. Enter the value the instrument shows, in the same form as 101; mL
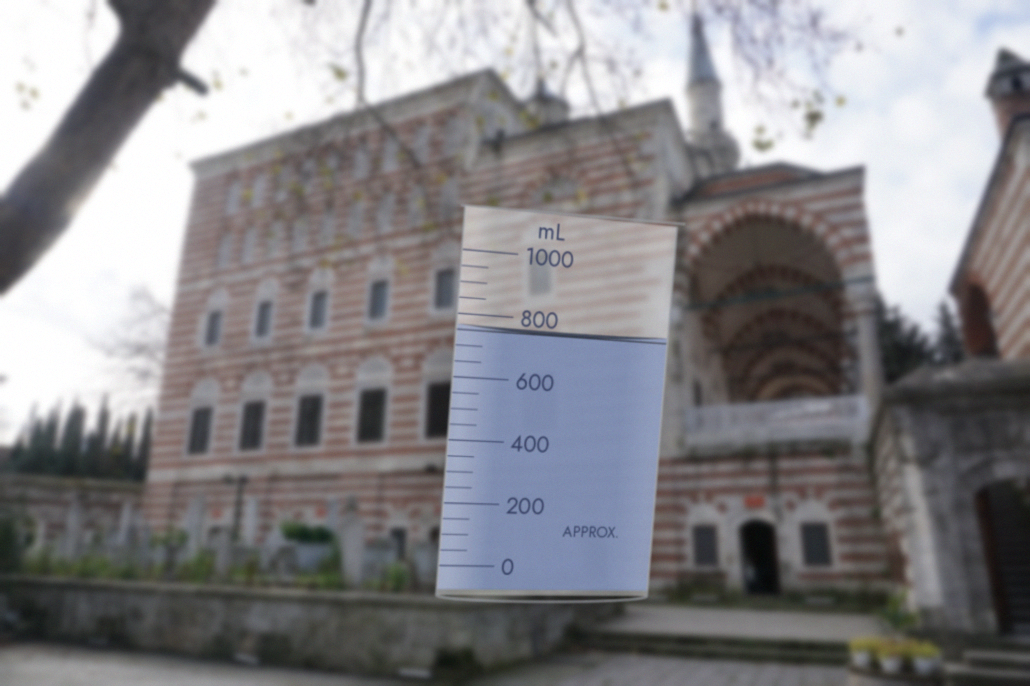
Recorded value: 750; mL
